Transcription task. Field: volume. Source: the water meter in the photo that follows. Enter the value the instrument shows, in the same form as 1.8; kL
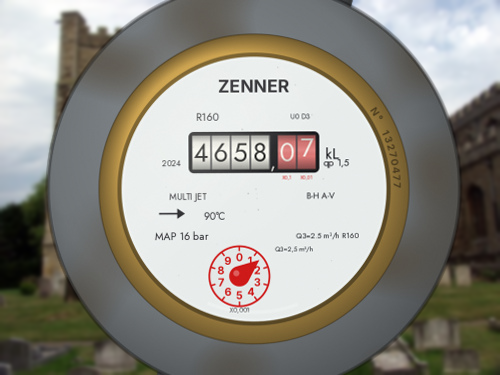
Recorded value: 4658.071; kL
